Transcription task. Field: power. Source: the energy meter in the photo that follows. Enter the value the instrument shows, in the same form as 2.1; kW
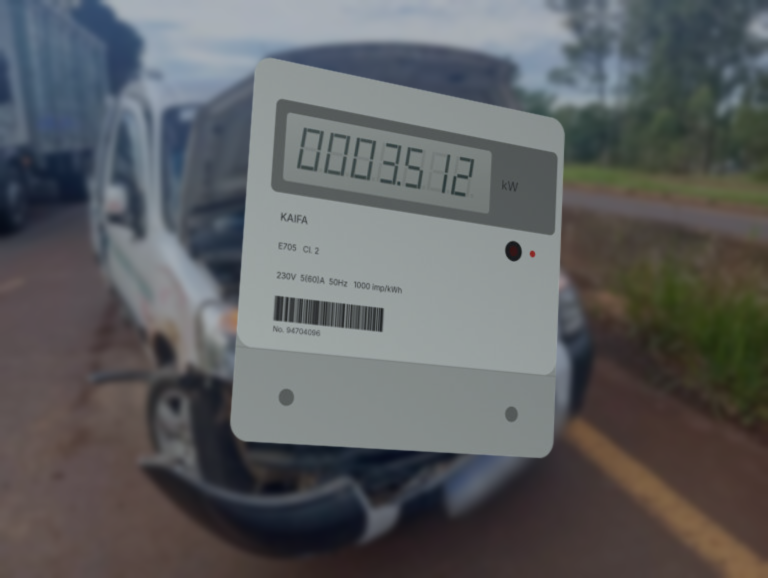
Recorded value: 3.512; kW
